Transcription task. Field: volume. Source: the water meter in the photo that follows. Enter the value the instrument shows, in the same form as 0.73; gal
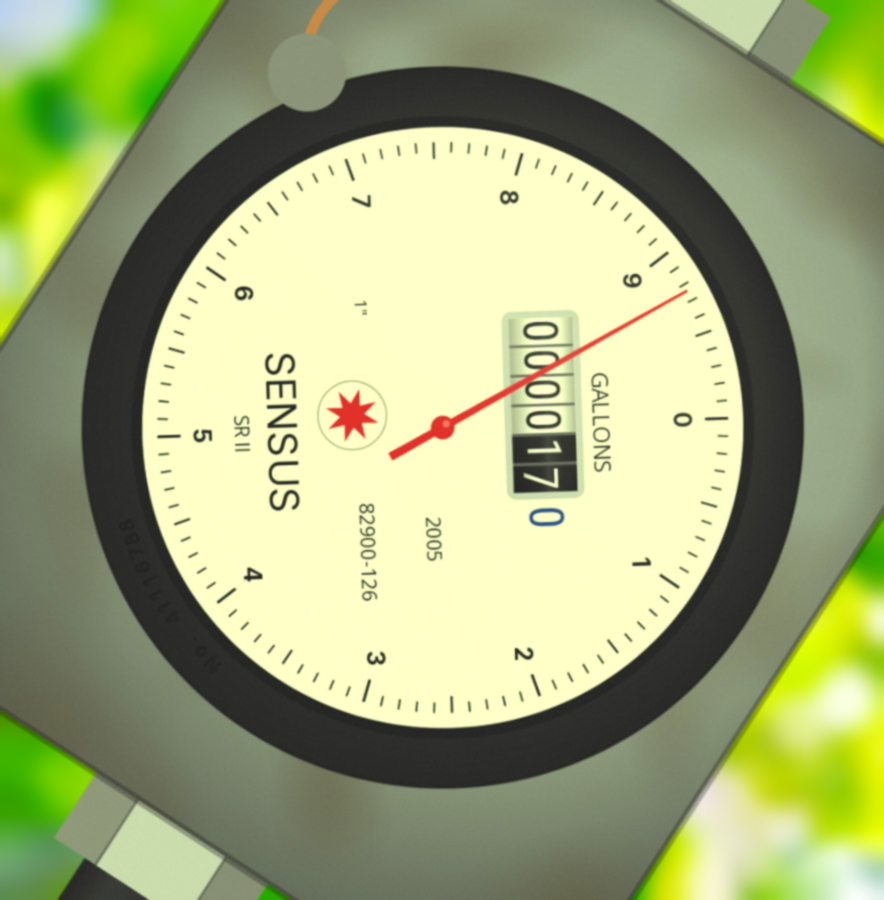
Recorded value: 169.2; gal
